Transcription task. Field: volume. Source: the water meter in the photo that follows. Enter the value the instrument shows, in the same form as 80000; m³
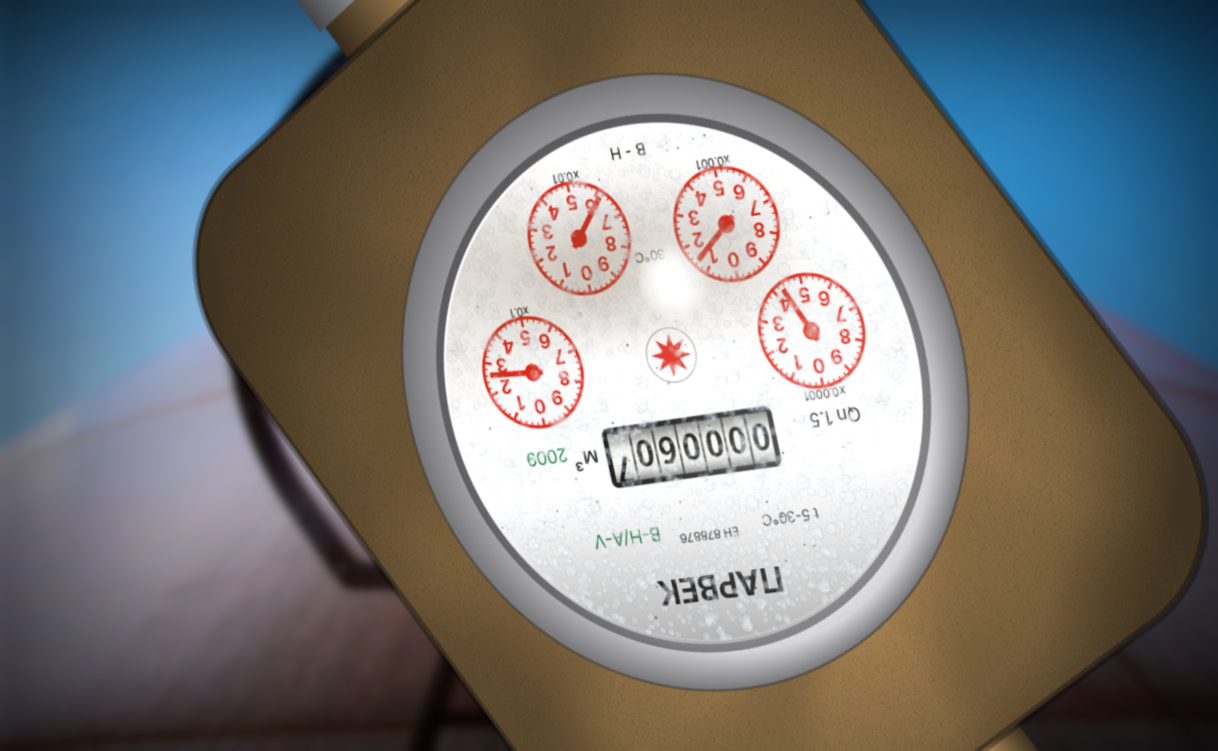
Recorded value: 607.2614; m³
